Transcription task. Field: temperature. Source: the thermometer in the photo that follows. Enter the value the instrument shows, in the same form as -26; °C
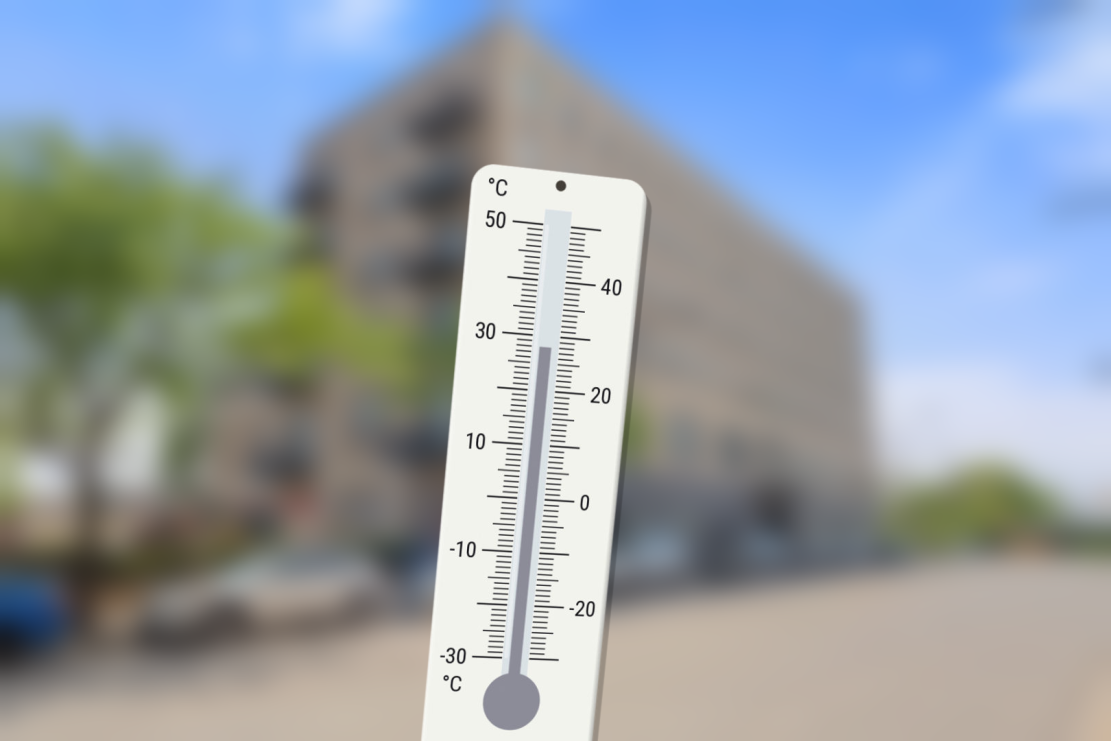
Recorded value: 28; °C
